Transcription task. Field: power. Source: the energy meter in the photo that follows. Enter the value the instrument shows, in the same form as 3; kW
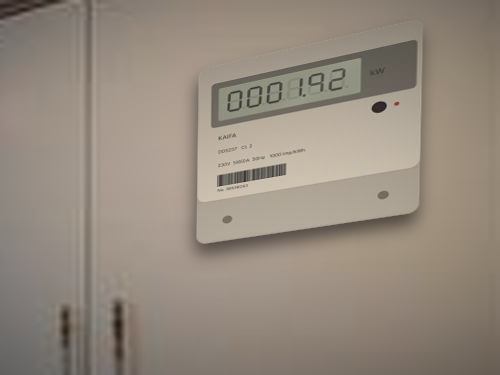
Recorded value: 1.92; kW
